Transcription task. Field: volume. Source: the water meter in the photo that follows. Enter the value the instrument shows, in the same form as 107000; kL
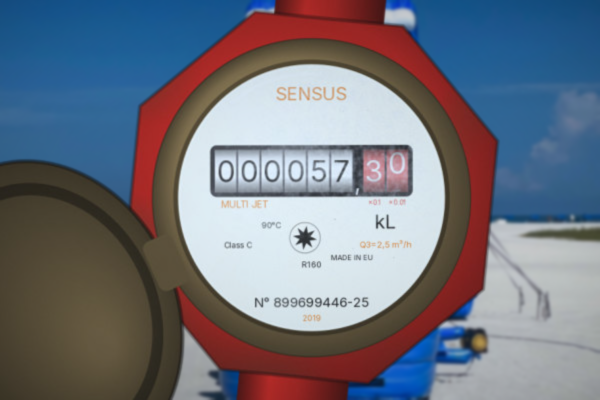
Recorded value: 57.30; kL
